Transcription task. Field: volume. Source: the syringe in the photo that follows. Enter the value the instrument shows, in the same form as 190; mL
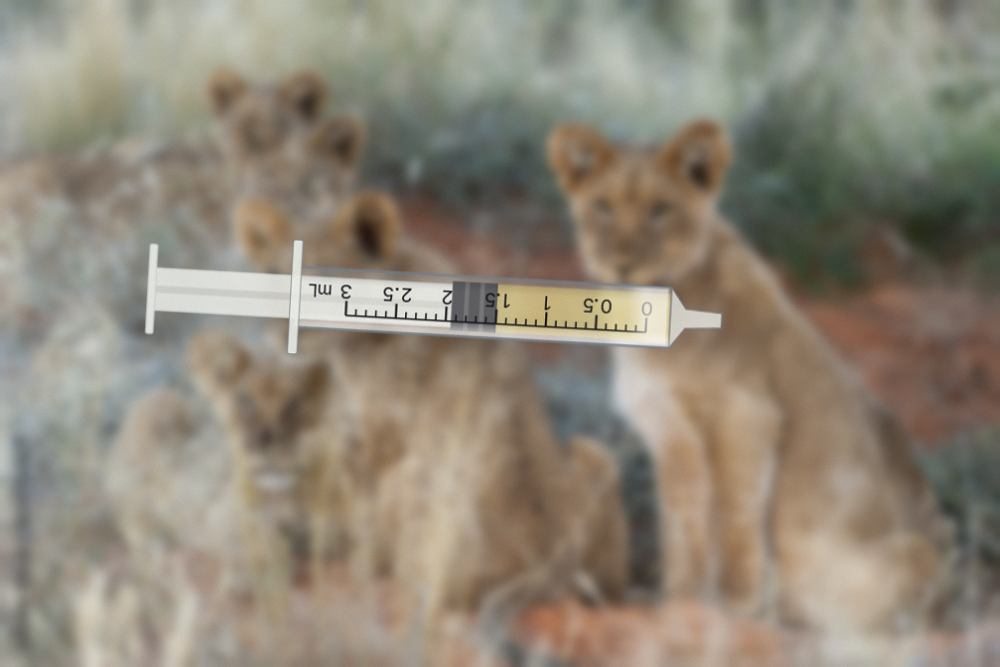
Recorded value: 1.5; mL
